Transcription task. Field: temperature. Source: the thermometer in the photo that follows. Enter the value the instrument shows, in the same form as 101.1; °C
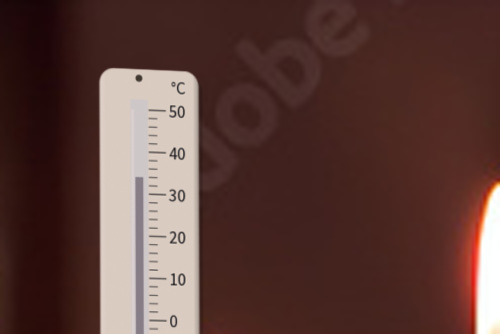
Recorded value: 34; °C
